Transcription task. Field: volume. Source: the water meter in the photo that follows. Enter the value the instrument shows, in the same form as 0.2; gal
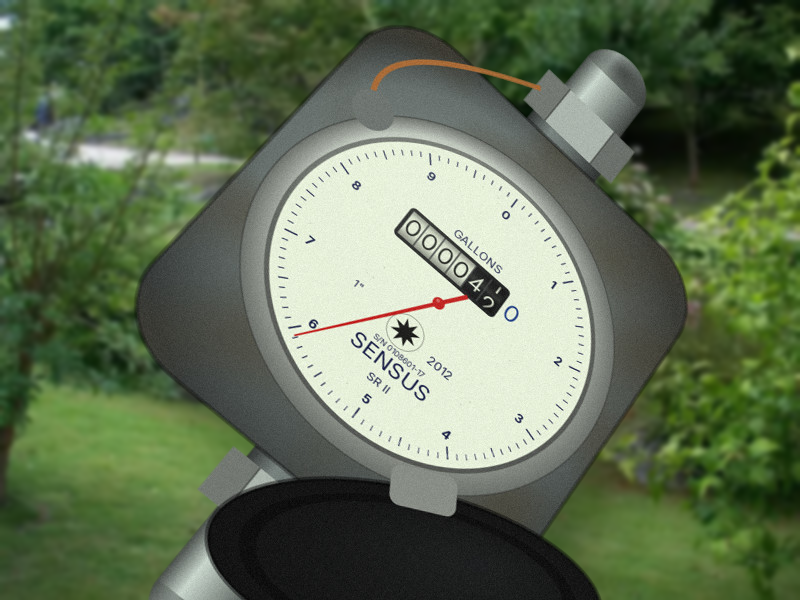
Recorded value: 415.9; gal
